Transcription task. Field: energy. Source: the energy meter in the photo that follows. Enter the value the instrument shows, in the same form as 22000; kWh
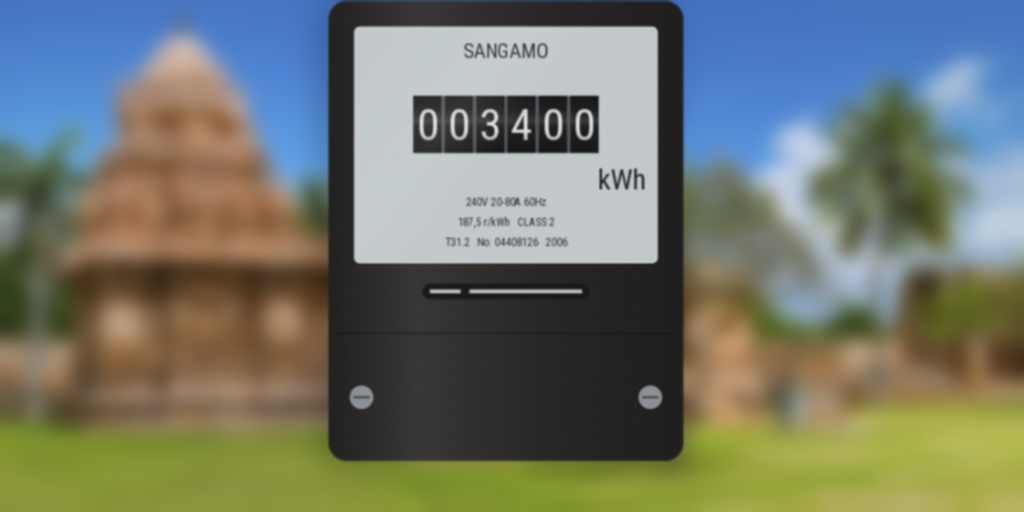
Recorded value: 3400; kWh
